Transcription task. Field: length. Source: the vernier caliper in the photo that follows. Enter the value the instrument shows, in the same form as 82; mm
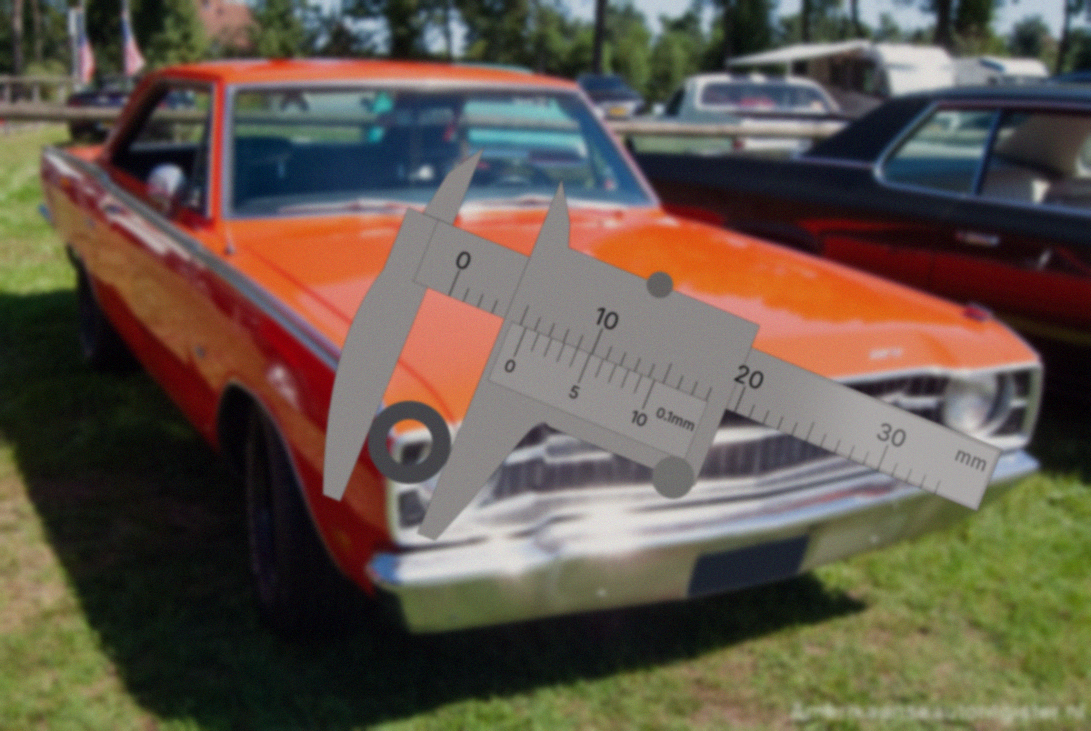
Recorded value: 5.4; mm
